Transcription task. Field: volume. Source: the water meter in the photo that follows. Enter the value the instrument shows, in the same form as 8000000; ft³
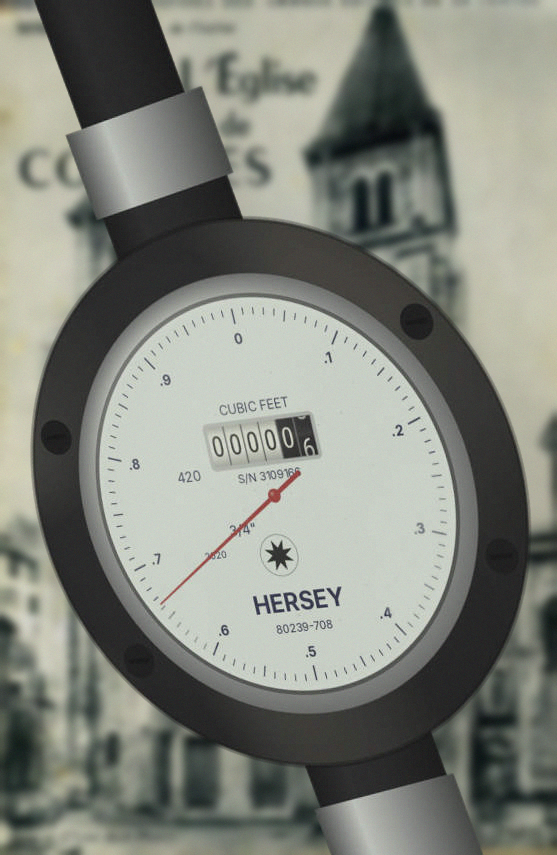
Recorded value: 5.66; ft³
